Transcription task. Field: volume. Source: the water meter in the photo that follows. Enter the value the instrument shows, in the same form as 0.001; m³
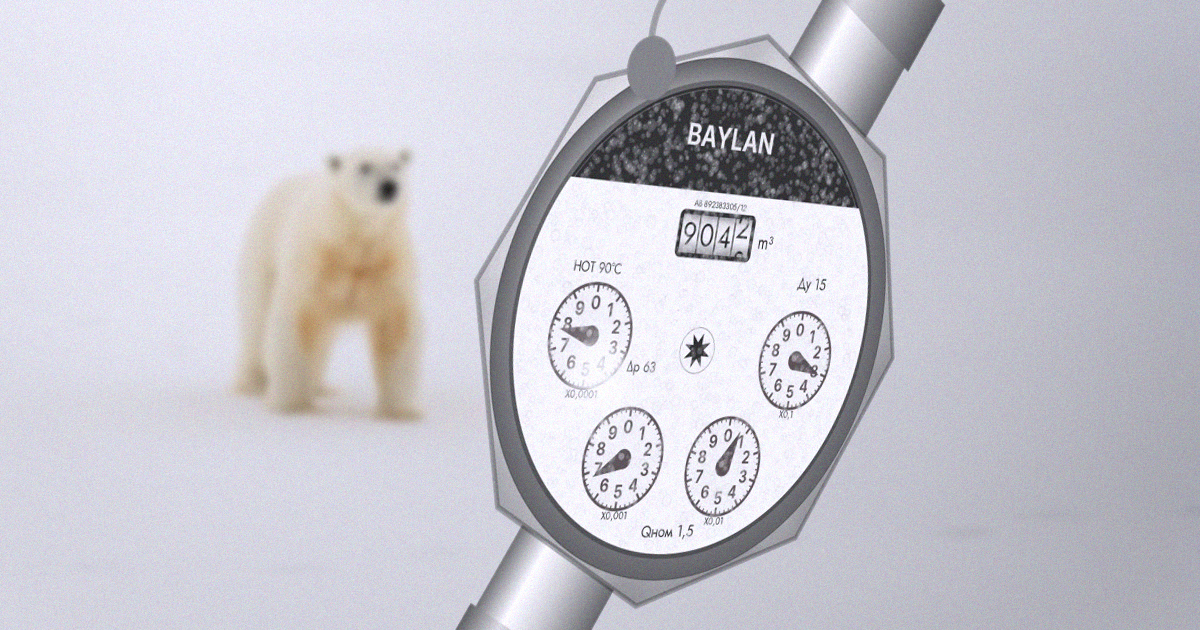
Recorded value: 9042.3067; m³
